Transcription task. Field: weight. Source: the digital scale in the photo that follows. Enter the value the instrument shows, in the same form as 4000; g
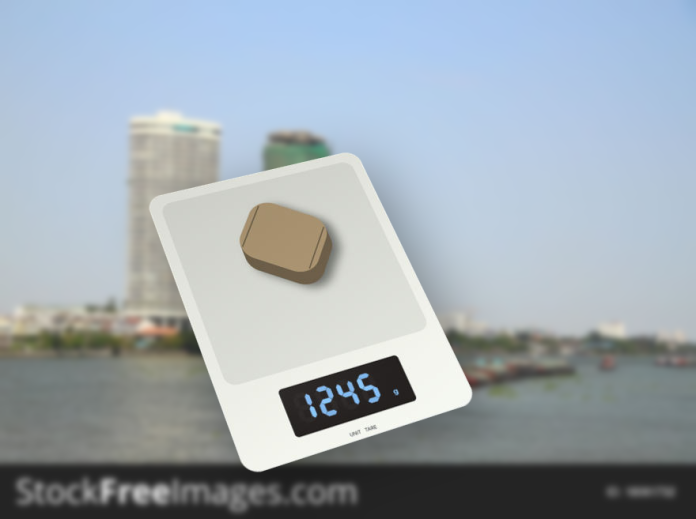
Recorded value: 1245; g
